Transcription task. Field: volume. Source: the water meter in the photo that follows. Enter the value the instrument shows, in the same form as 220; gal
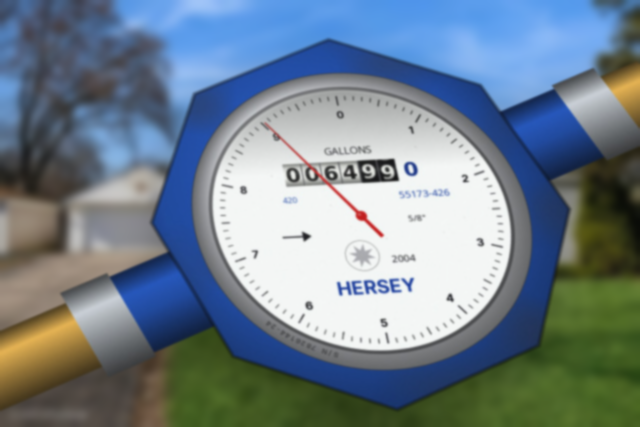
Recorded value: 64989.0; gal
